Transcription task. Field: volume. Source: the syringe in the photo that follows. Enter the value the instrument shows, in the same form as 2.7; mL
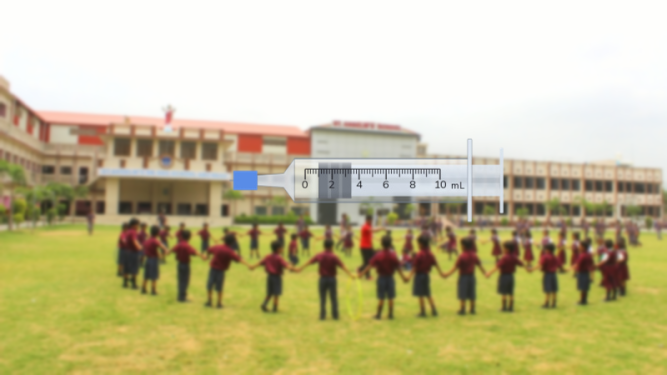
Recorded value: 1; mL
